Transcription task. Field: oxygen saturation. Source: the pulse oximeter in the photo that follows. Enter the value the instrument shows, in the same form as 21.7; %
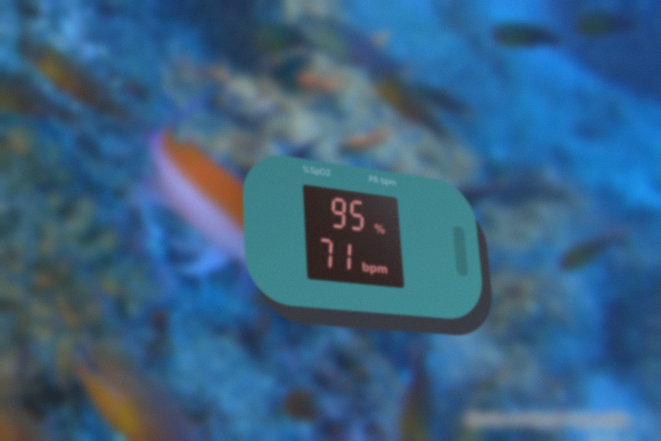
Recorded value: 95; %
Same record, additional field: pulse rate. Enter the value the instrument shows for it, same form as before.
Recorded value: 71; bpm
